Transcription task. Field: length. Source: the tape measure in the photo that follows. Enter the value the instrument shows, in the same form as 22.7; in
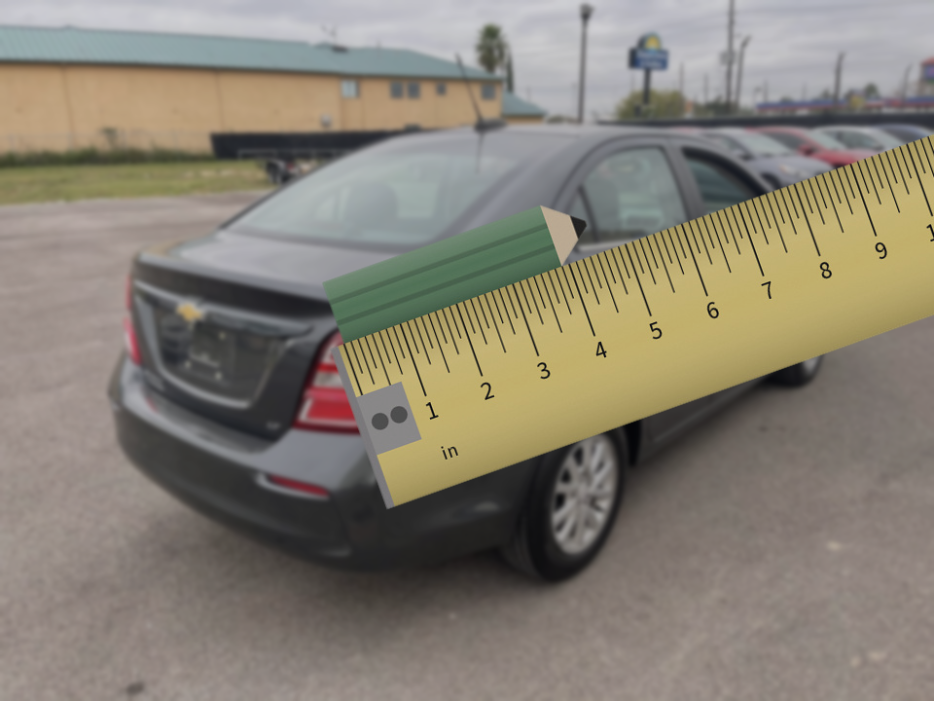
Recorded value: 4.5; in
